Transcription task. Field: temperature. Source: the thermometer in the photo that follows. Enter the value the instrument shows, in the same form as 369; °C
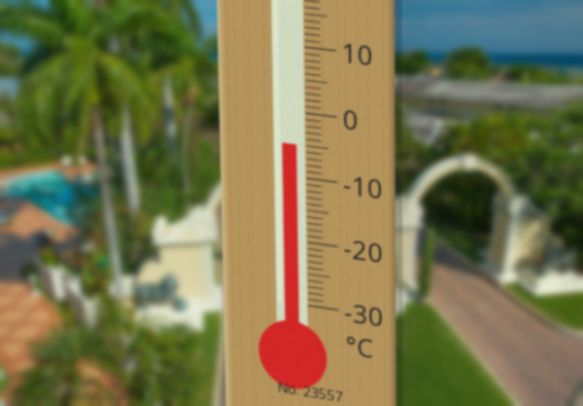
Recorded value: -5; °C
